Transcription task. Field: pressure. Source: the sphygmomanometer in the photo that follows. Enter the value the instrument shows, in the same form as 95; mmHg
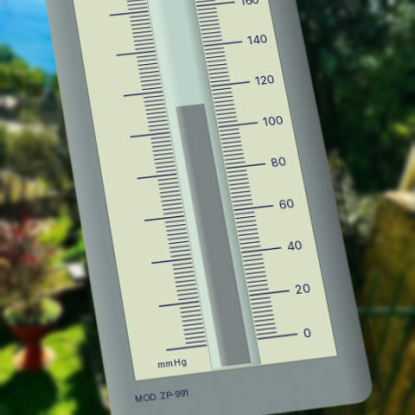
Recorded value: 112; mmHg
